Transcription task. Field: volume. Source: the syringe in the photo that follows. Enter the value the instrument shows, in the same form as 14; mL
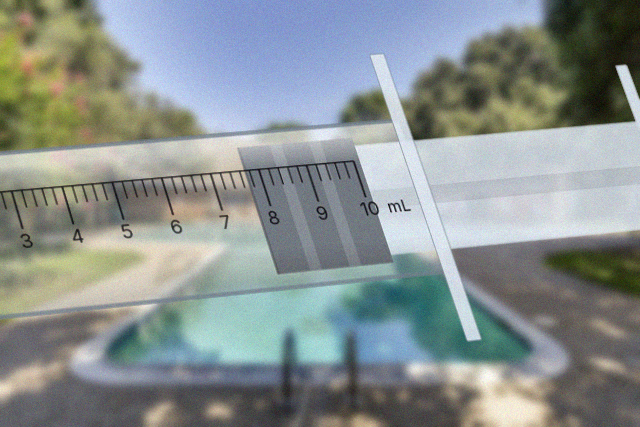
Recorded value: 7.7; mL
